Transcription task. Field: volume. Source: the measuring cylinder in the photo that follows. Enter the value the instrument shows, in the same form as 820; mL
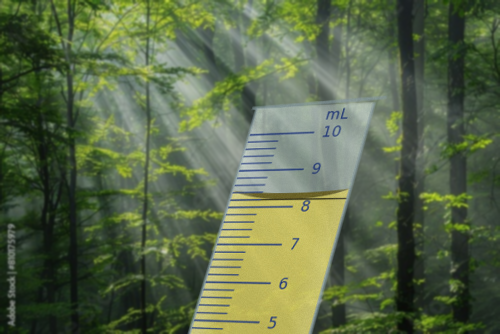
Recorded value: 8.2; mL
